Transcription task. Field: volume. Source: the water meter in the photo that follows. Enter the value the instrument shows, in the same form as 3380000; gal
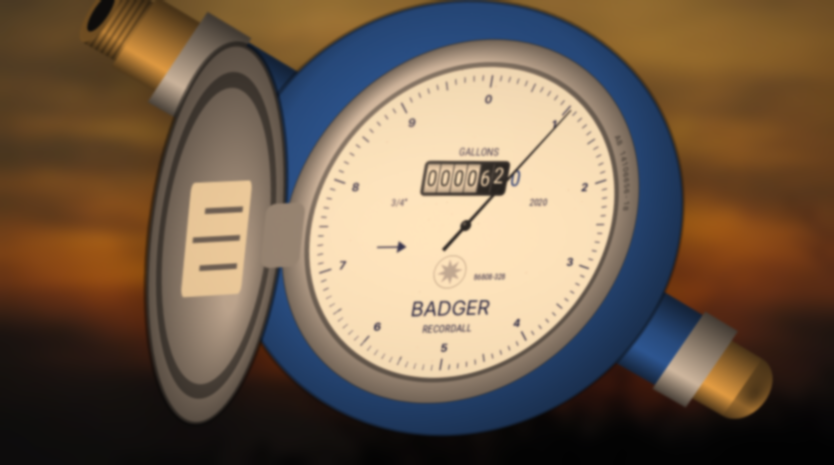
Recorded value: 621.0; gal
